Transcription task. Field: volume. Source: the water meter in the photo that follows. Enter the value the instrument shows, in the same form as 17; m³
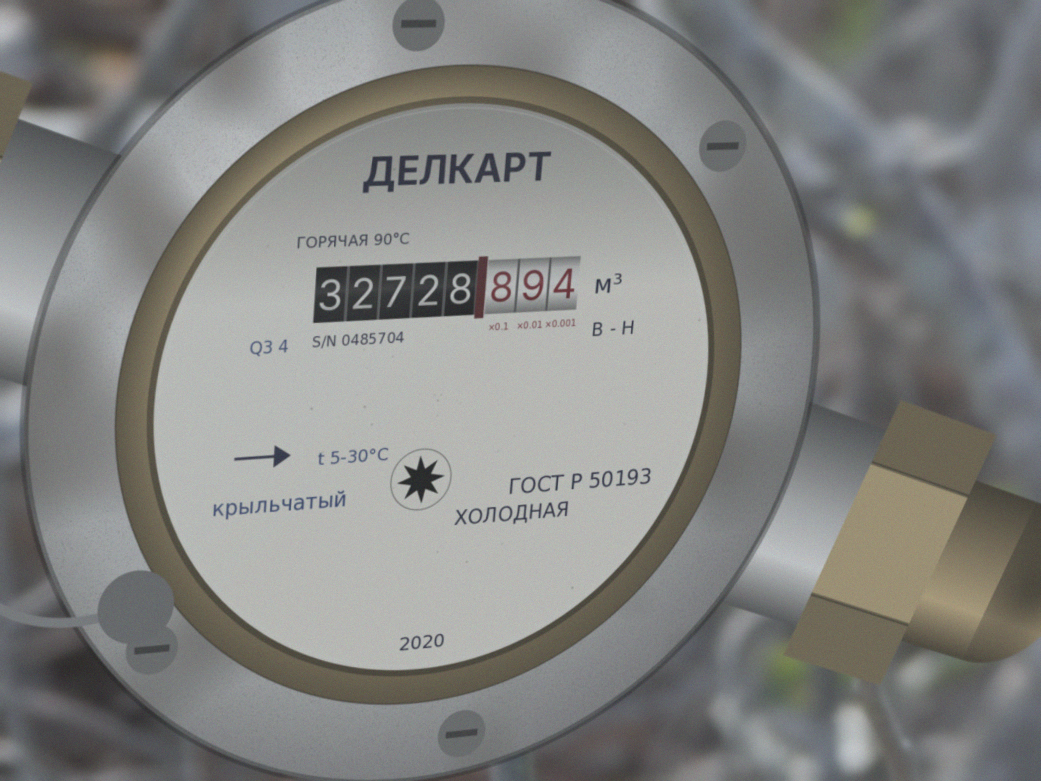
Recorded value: 32728.894; m³
